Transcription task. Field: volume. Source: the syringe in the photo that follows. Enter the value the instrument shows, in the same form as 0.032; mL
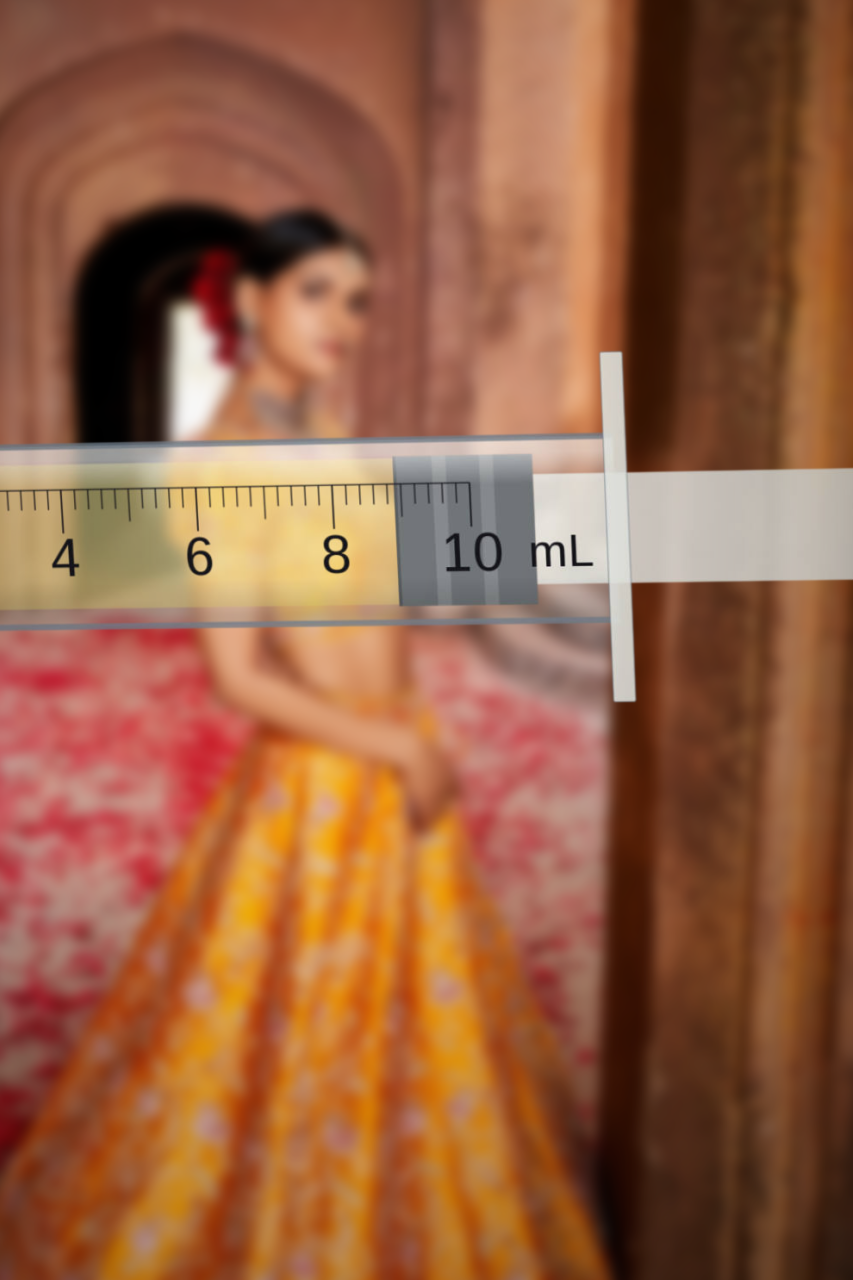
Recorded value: 8.9; mL
